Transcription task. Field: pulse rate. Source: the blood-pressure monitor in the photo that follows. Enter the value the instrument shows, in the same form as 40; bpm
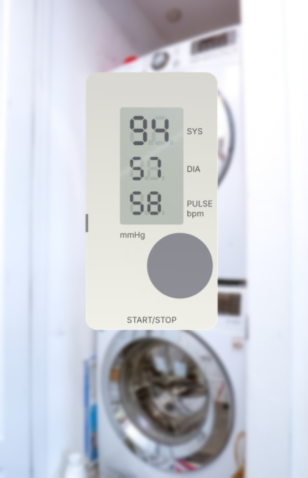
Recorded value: 58; bpm
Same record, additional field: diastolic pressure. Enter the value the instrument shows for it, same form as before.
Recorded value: 57; mmHg
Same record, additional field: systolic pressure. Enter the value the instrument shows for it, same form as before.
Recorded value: 94; mmHg
